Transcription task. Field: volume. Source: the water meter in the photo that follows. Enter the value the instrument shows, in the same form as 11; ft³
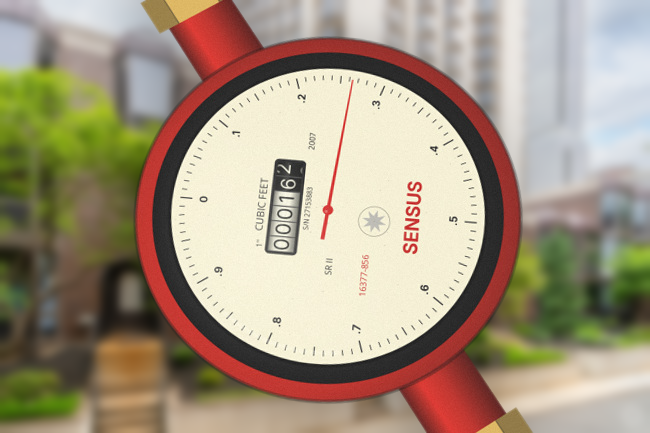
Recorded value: 162.26; ft³
